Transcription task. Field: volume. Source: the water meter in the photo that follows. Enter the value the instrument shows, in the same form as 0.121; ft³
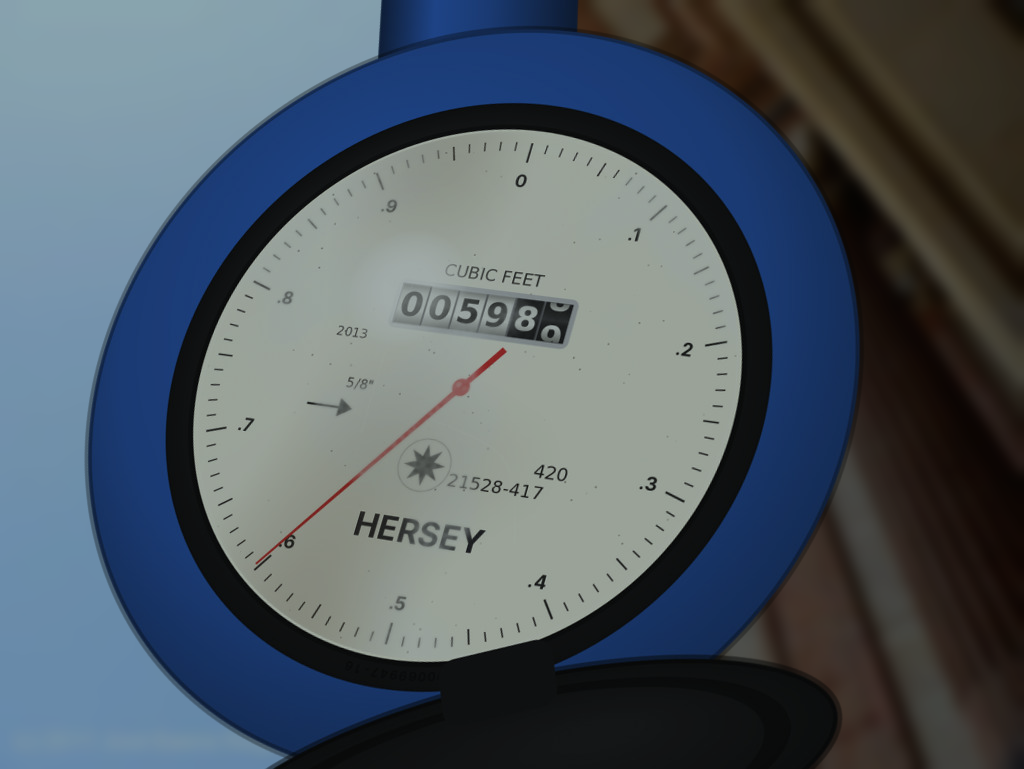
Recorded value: 5988.60; ft³
